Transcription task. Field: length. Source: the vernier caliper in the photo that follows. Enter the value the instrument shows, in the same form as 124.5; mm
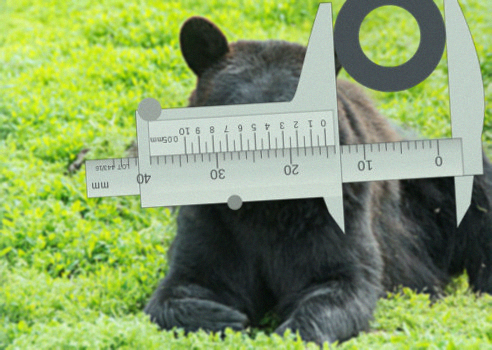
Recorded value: 15.2; mm
